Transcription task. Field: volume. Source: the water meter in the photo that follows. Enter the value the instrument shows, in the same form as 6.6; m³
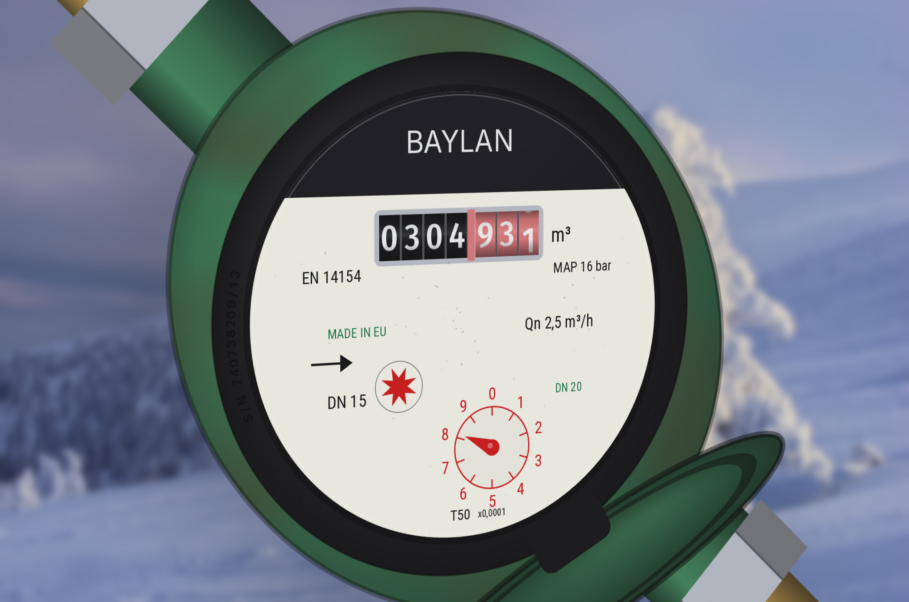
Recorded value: 304.9308; m³
